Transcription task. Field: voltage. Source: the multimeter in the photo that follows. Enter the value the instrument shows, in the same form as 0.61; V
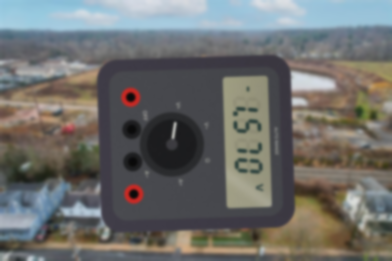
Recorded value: -1.570; V
